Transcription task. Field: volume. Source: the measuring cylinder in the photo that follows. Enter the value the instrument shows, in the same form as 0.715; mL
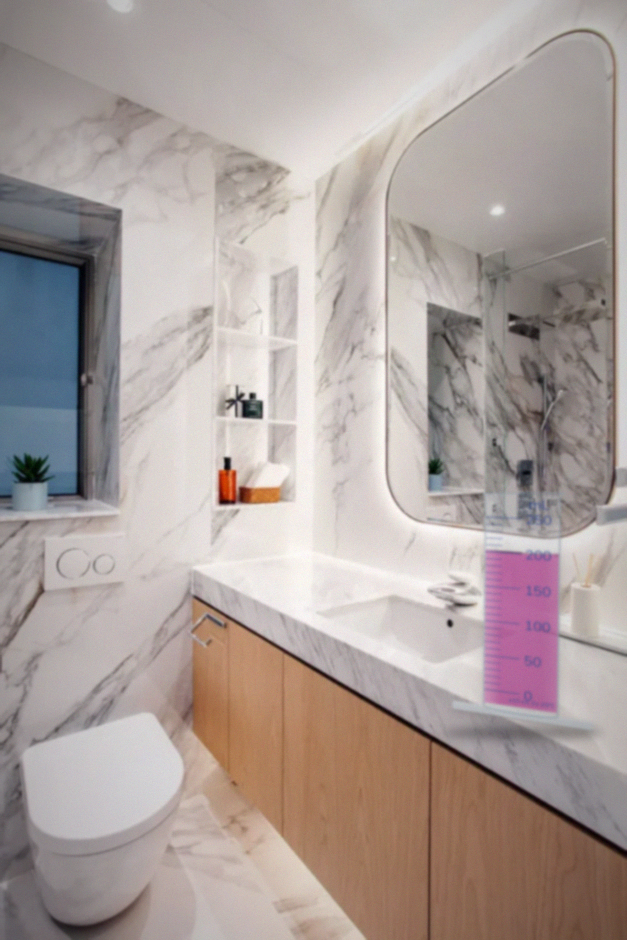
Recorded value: 200; mL
